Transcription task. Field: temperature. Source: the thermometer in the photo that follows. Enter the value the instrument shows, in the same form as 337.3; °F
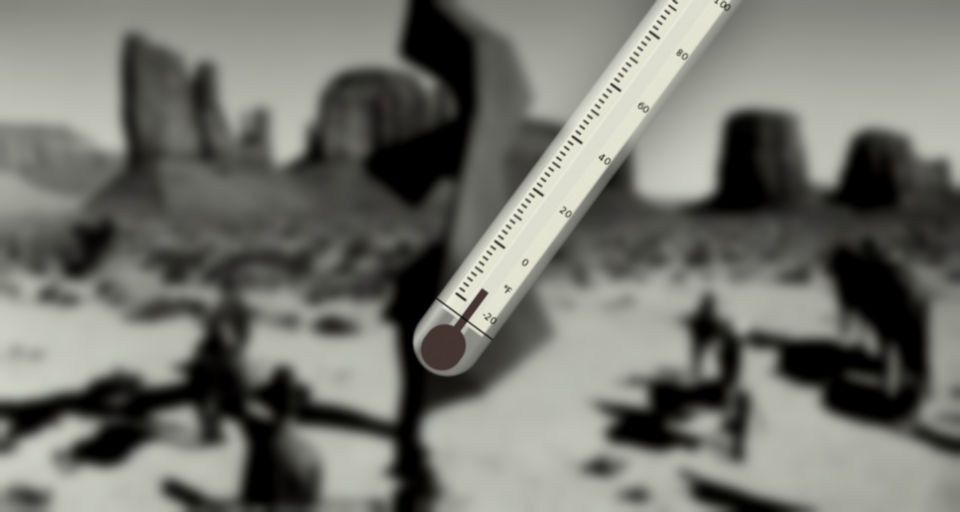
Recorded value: -14; °F
